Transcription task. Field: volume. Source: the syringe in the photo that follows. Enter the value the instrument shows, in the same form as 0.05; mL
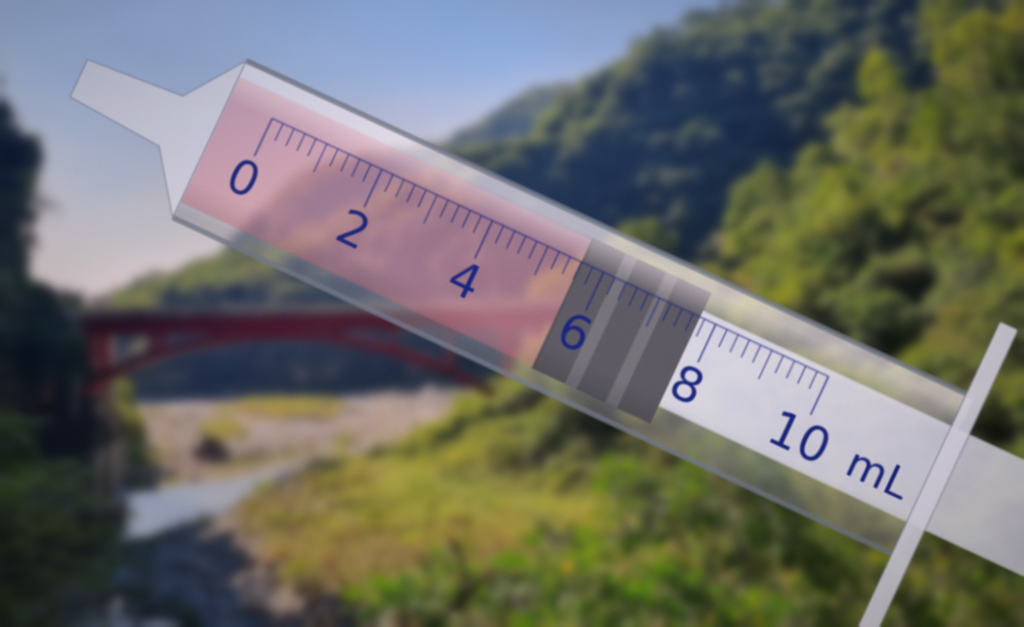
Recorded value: 5.6; mL
